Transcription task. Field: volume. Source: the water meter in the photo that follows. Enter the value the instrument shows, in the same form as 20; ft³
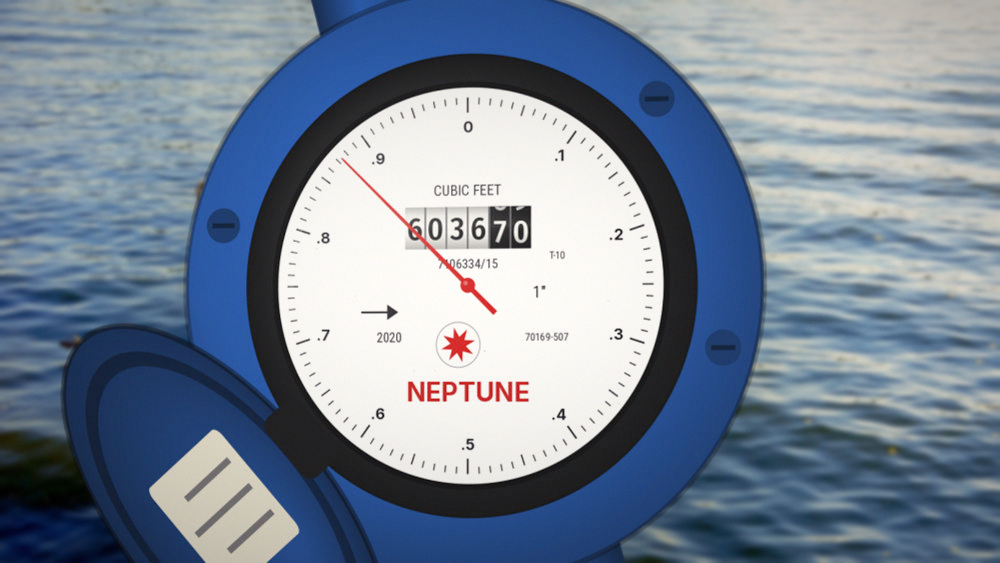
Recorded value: 603669.87; ft³
